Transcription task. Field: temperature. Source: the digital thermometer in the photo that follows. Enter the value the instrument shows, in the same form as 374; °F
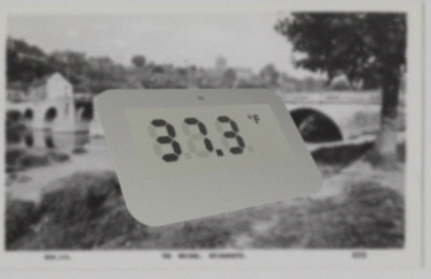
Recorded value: 37.3; °F
